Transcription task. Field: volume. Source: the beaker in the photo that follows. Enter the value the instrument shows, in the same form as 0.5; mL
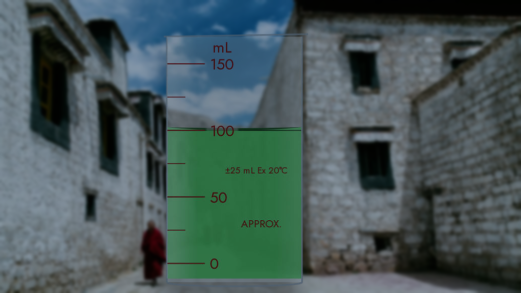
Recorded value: 100; mL
